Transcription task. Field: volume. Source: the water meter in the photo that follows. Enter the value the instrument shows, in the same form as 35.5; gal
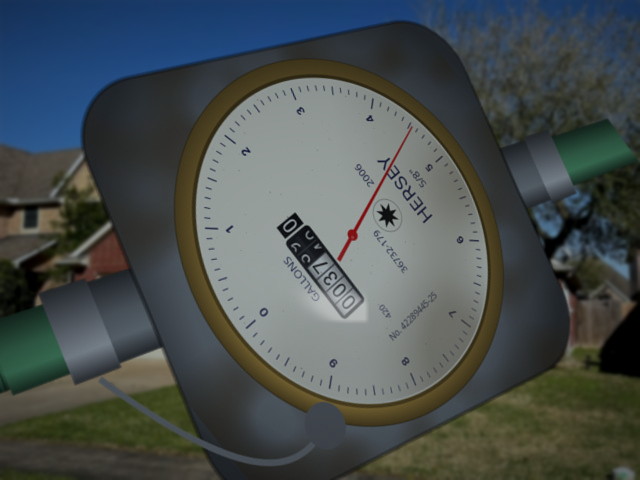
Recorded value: 37394.5; gal
